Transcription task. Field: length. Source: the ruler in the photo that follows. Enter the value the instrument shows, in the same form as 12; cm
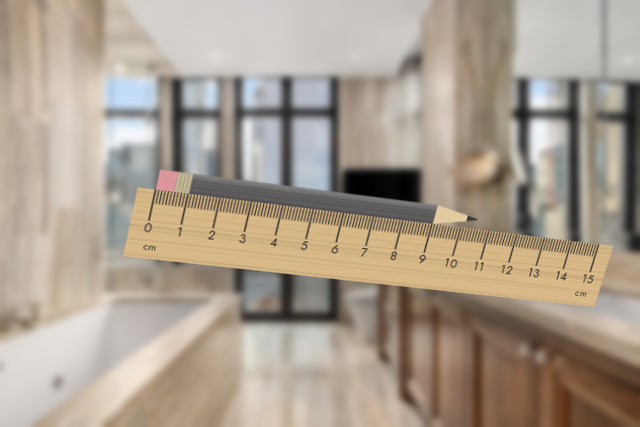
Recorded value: 10.5; cm
